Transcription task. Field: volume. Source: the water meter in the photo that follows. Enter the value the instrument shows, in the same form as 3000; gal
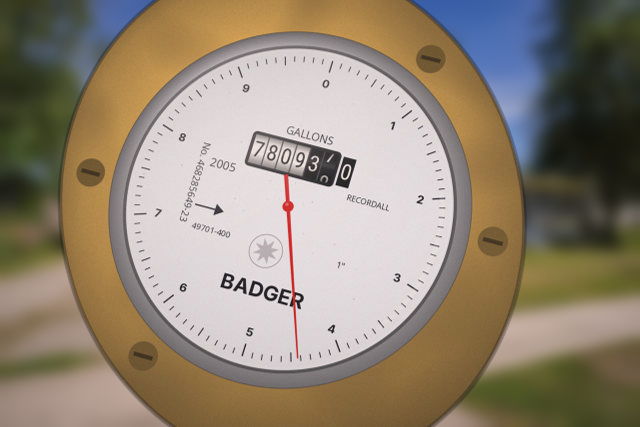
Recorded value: 7809374.4; gal
